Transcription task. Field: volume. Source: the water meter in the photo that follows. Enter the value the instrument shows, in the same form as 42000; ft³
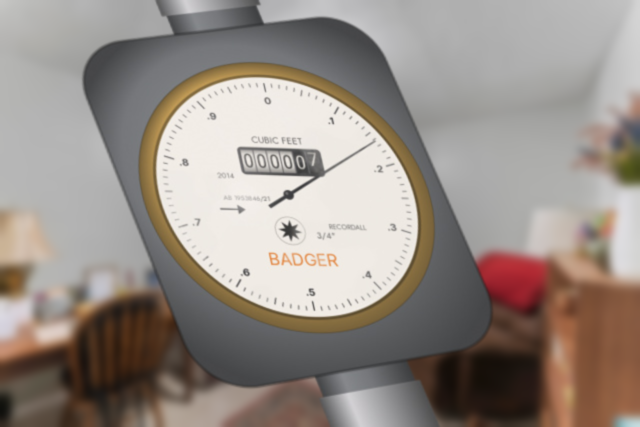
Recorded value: 7.16; ft³
